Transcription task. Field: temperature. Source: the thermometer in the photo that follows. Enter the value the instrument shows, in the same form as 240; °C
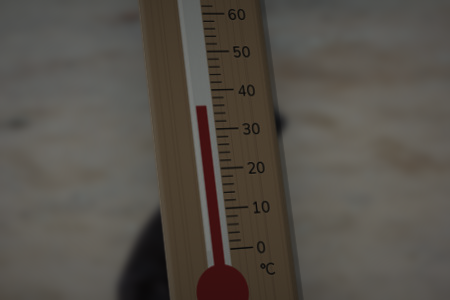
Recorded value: 36; °C
